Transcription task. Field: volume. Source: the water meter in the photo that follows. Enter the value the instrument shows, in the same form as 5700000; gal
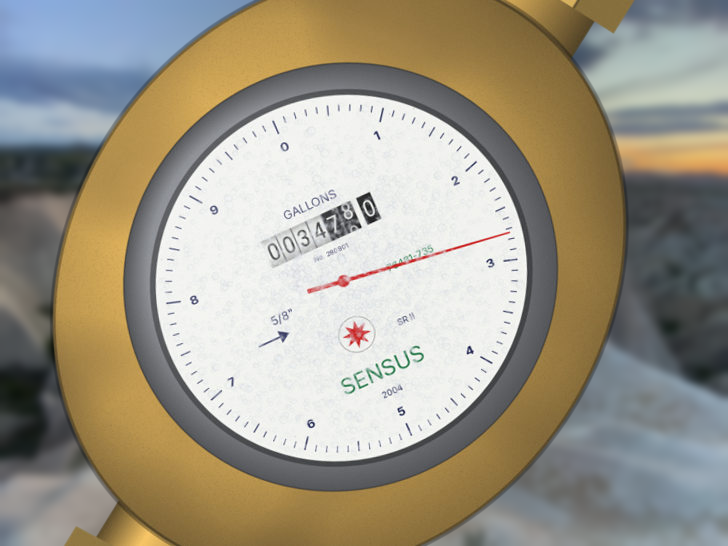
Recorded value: 34782.7; gal
